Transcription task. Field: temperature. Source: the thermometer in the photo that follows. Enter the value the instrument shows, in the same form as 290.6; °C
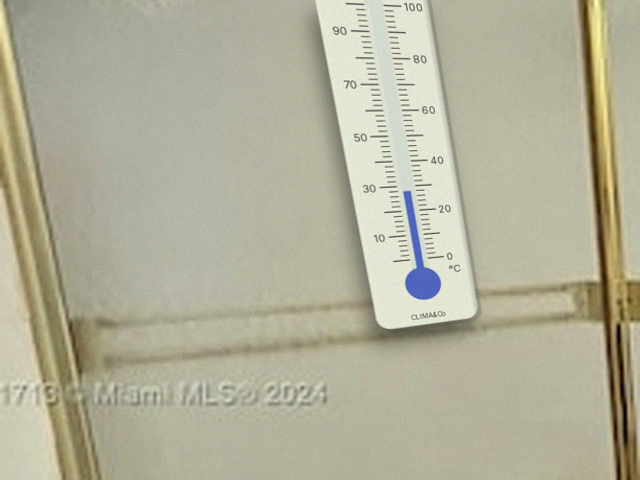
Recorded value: 28; °C
